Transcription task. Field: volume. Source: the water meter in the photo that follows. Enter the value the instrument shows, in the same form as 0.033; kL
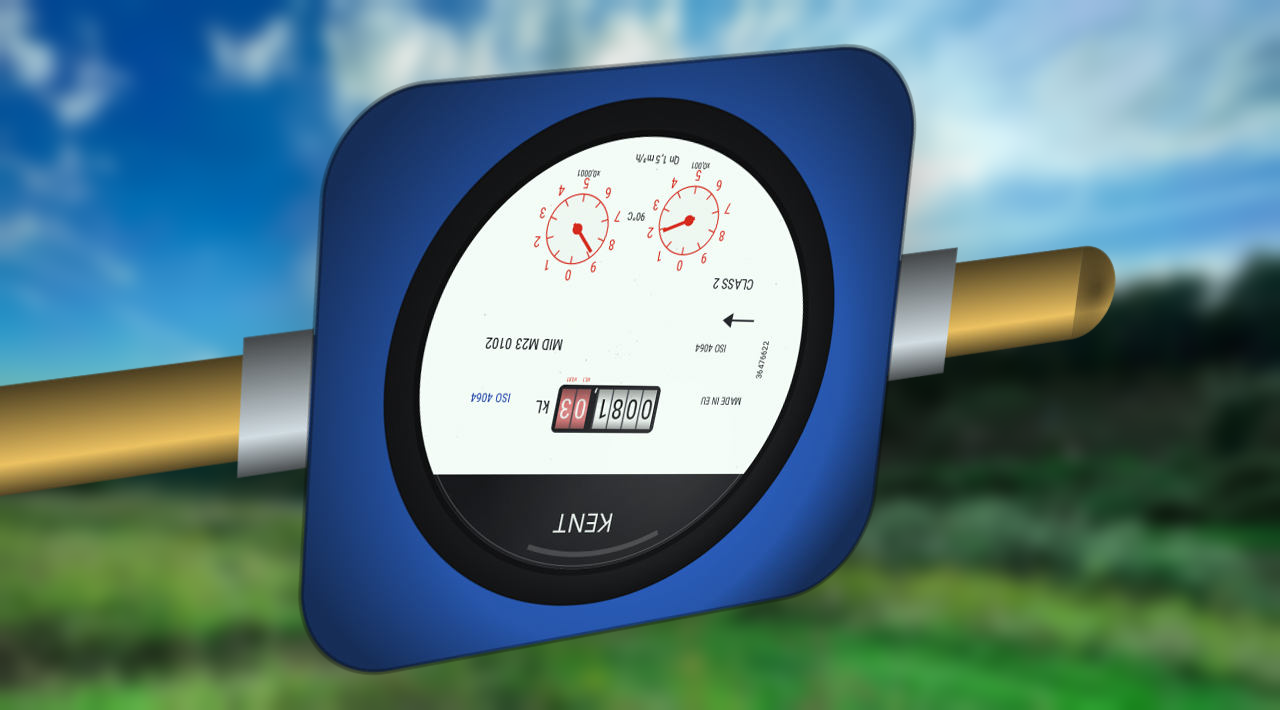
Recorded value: 81.0318; kL
